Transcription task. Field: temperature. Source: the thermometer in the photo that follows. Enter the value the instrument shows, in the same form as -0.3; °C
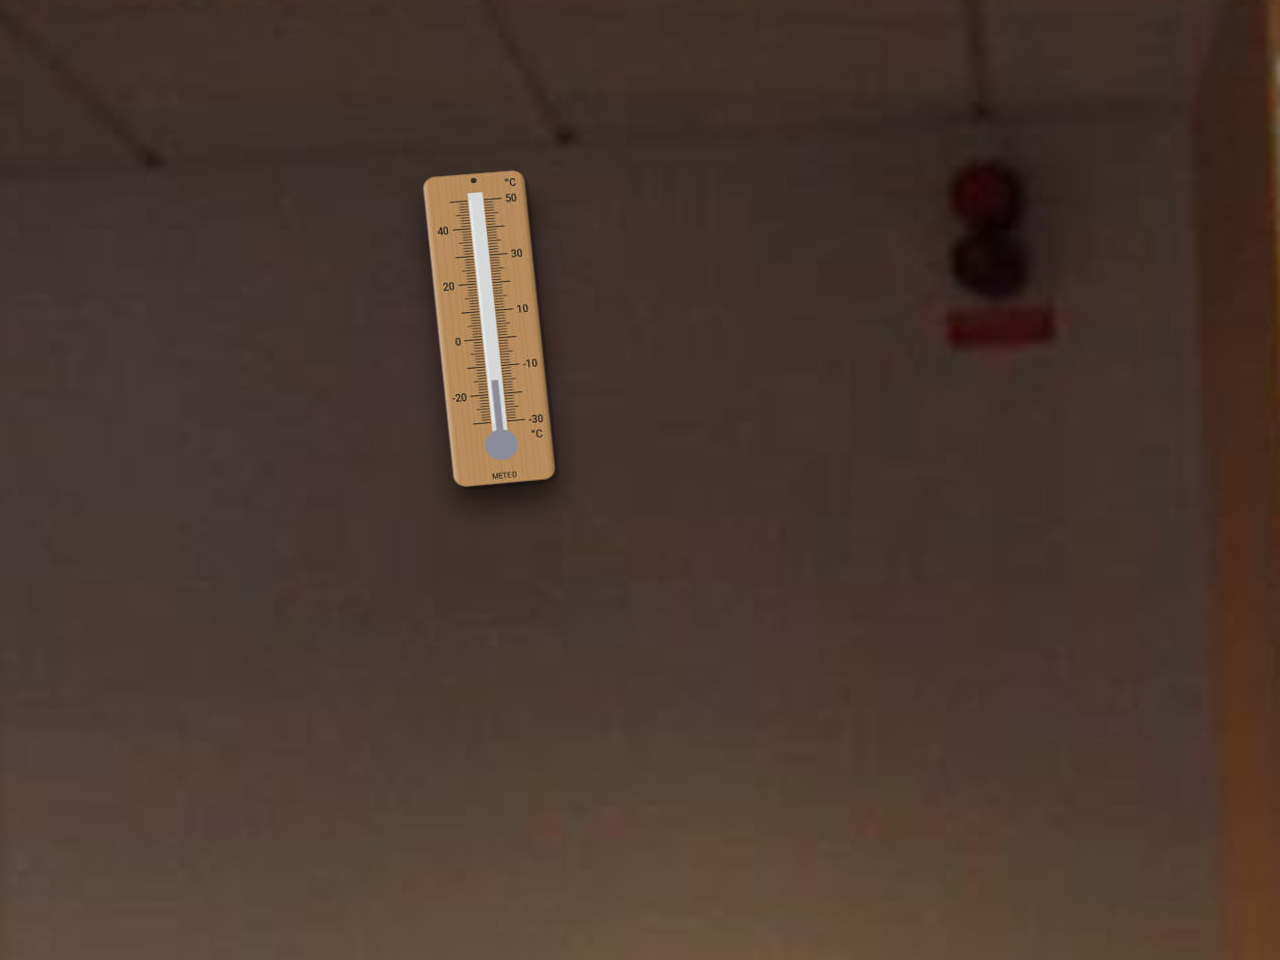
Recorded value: -15; °C
